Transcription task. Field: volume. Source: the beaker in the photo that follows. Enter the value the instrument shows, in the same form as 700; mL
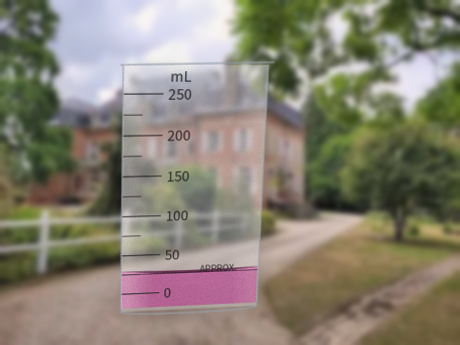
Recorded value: 25; mL
